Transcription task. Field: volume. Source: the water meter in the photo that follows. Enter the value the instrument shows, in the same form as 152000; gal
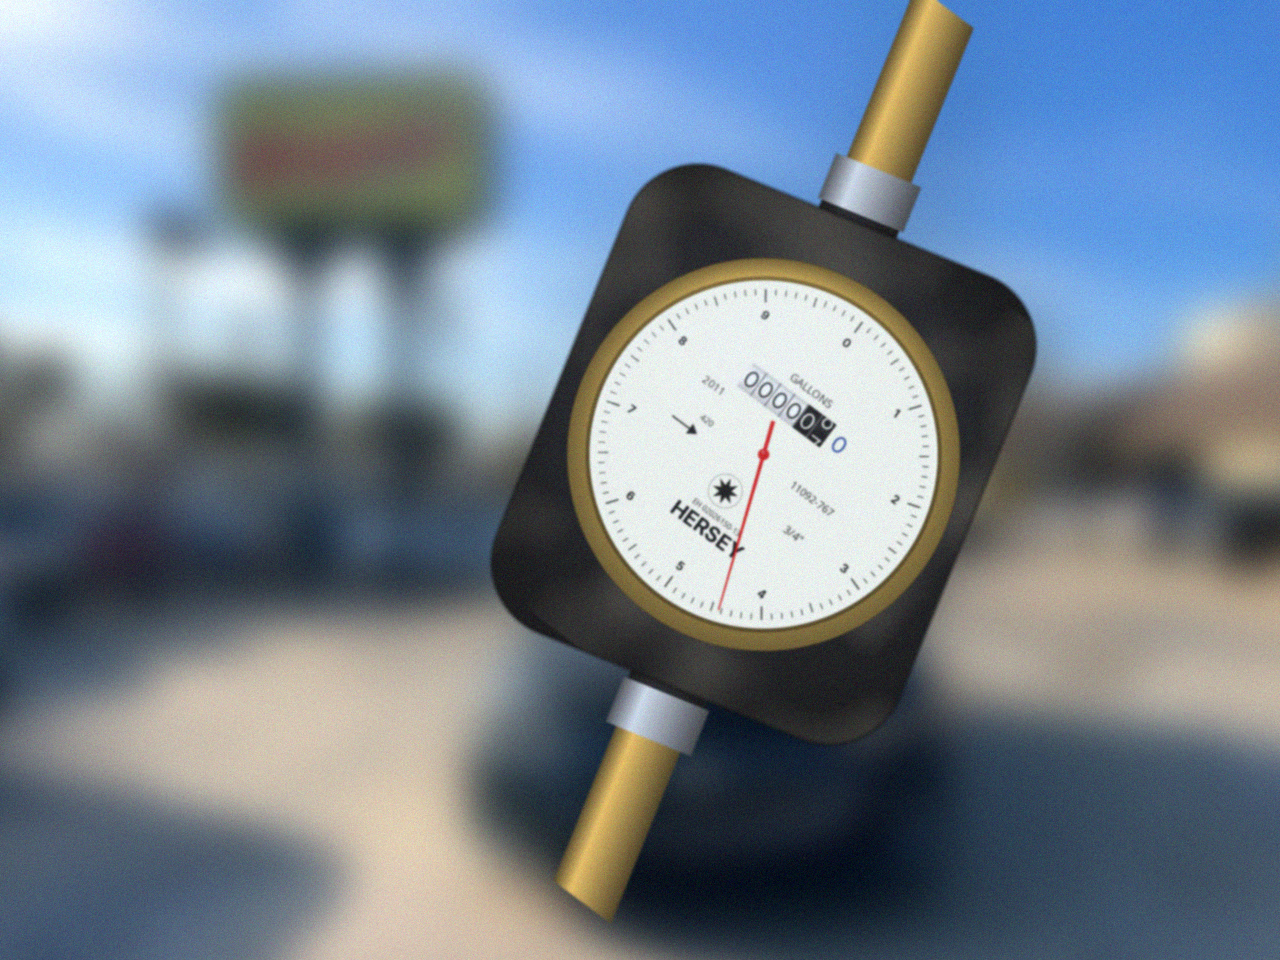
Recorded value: 64.4; gal
